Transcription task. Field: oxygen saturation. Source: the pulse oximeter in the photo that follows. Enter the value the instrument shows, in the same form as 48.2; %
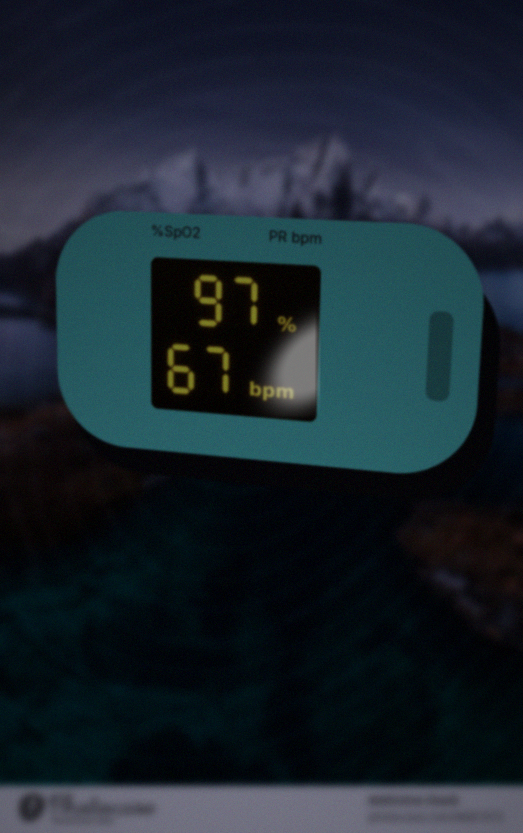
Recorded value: 97; %
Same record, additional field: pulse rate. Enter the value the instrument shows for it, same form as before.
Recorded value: 67; bpm
